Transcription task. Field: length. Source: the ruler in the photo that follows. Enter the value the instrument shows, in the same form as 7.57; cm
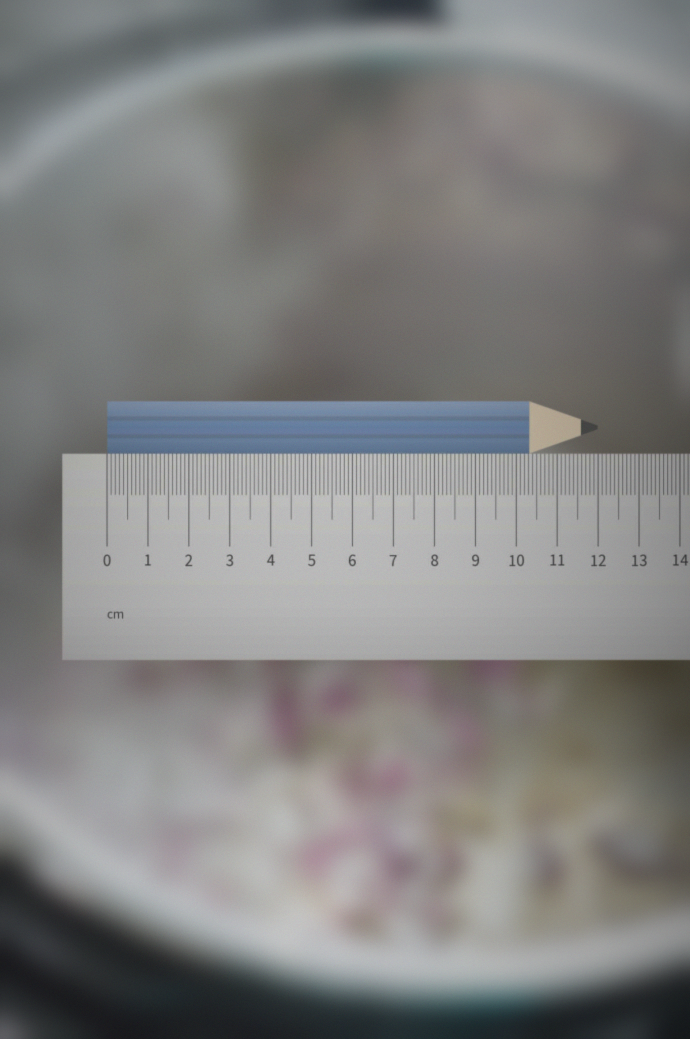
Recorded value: 12; cm
